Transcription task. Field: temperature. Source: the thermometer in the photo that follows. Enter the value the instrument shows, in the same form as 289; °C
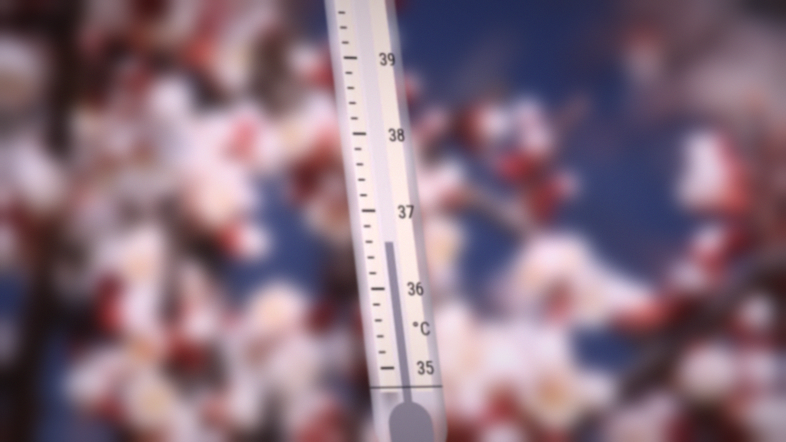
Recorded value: 36.6; °C
